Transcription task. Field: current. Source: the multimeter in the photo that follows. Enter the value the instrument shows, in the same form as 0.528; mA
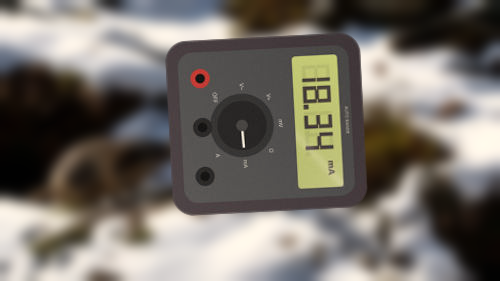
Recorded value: 18.34; mA
